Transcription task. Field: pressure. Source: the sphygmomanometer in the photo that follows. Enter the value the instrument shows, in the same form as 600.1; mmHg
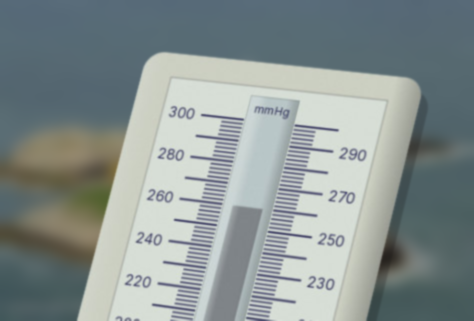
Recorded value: 260; mmHg
